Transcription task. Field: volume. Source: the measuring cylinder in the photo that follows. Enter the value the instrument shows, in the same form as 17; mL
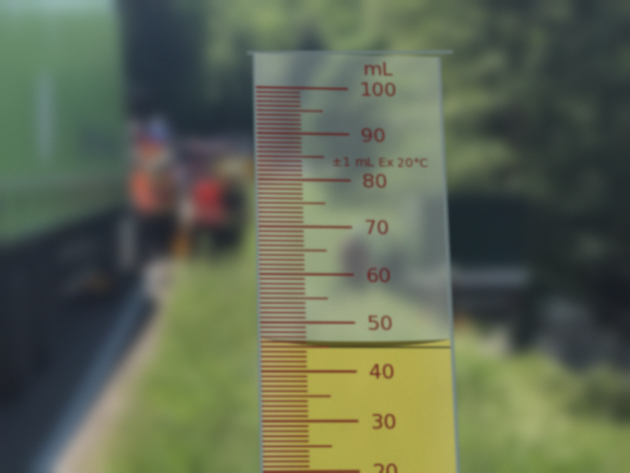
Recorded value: 45; mL
